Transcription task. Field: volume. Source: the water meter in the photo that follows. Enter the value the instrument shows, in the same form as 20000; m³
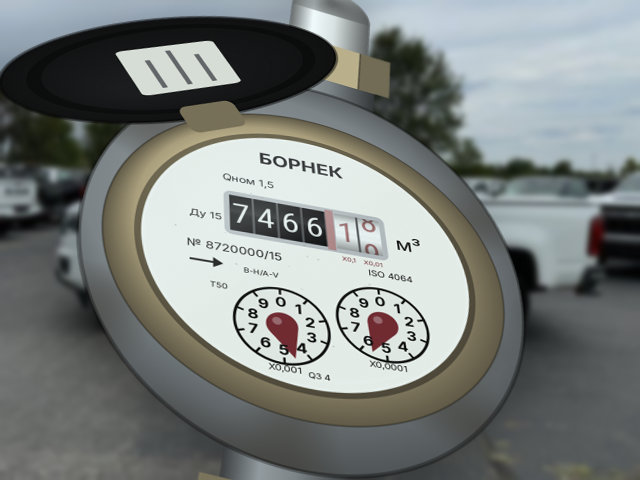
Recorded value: 7466.1845; m³
